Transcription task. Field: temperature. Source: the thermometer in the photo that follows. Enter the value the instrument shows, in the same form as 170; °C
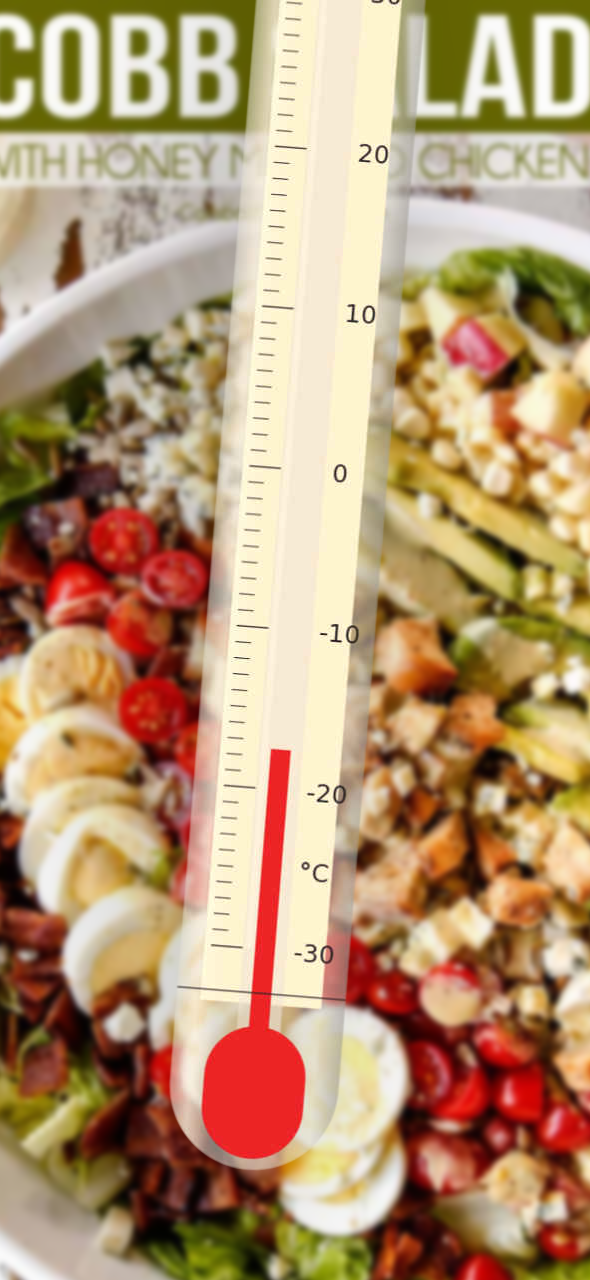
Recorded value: -17.5; °C
